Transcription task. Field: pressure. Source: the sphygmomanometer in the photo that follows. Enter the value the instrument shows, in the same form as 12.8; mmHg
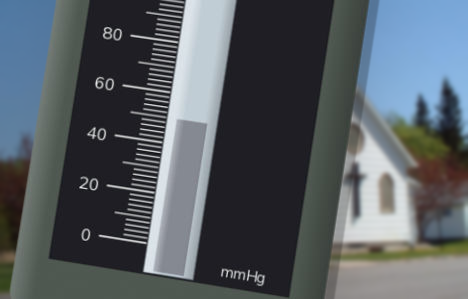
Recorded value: 50; mmHg
